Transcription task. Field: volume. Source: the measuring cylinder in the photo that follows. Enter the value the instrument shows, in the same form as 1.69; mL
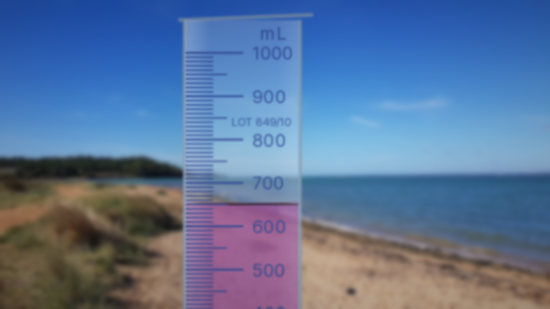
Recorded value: 650; mL
